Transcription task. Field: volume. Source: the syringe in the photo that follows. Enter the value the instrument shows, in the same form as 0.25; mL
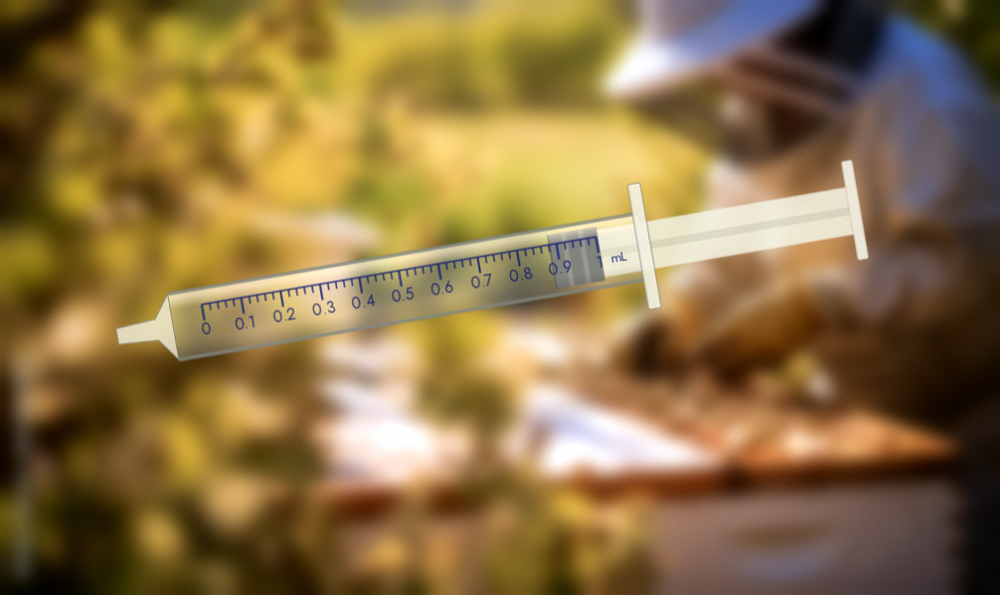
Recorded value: 0.88; mL
